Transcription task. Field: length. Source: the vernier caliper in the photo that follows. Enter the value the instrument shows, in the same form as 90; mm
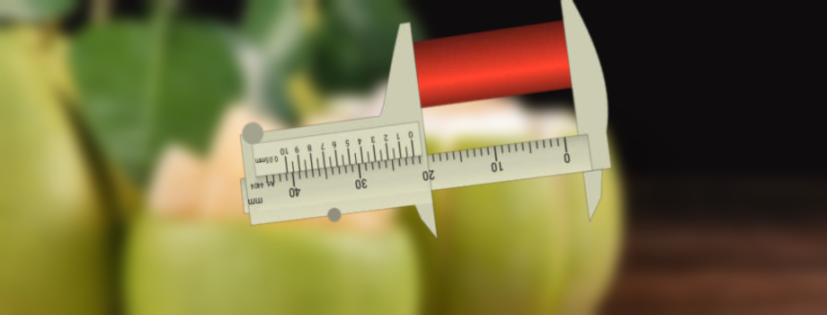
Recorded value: 21.8; mm
